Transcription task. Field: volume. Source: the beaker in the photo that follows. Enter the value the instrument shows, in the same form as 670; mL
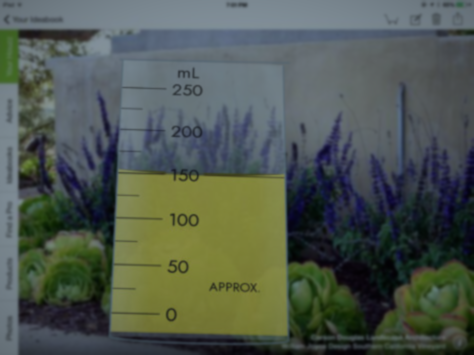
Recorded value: 150; mL
